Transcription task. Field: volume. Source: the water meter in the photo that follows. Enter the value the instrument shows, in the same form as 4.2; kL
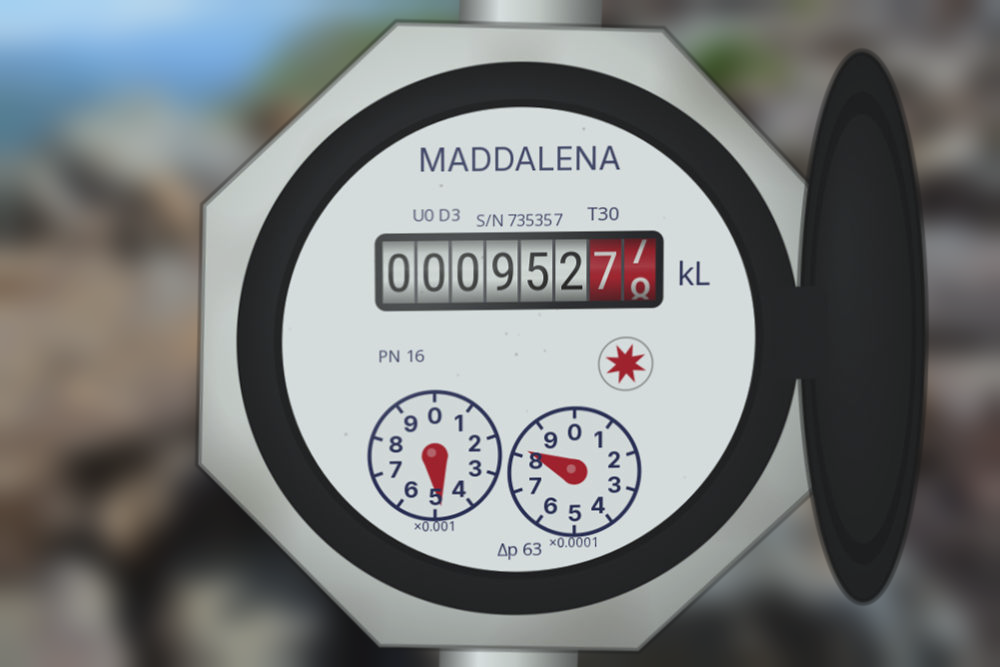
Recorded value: 952.7748; kL
